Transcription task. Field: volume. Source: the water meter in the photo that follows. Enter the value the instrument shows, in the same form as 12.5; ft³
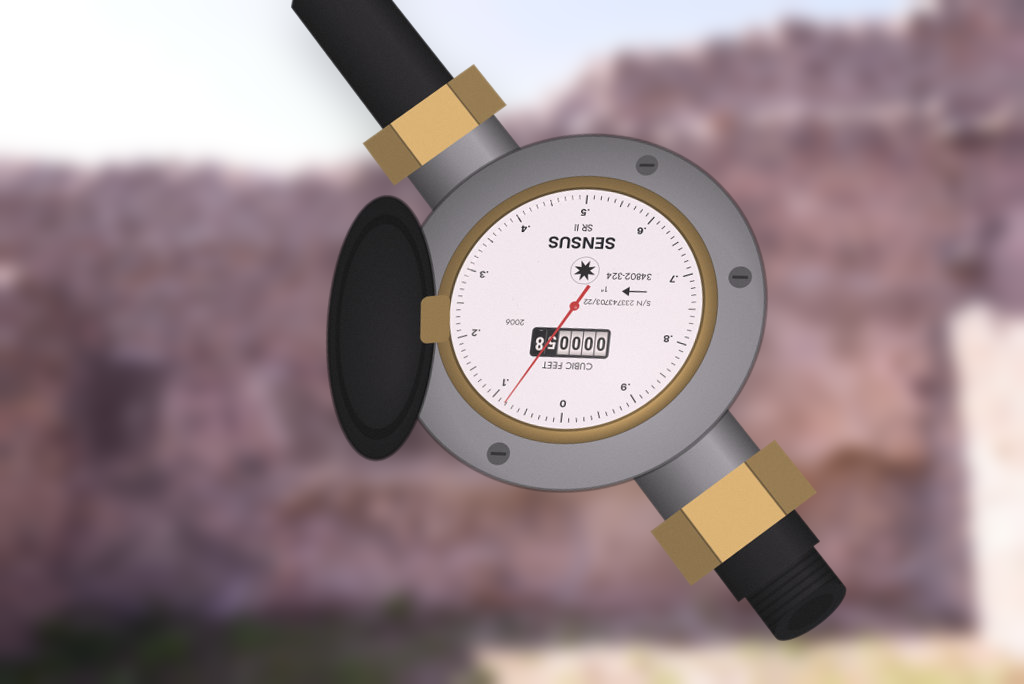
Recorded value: 58.08; ft³
